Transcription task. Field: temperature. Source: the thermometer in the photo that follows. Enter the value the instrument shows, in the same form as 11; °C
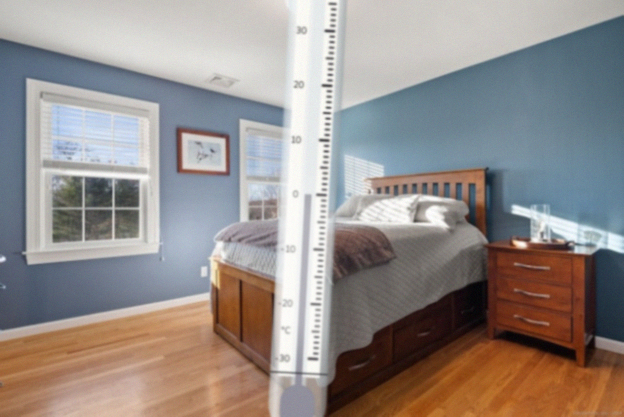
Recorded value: 0; °C
